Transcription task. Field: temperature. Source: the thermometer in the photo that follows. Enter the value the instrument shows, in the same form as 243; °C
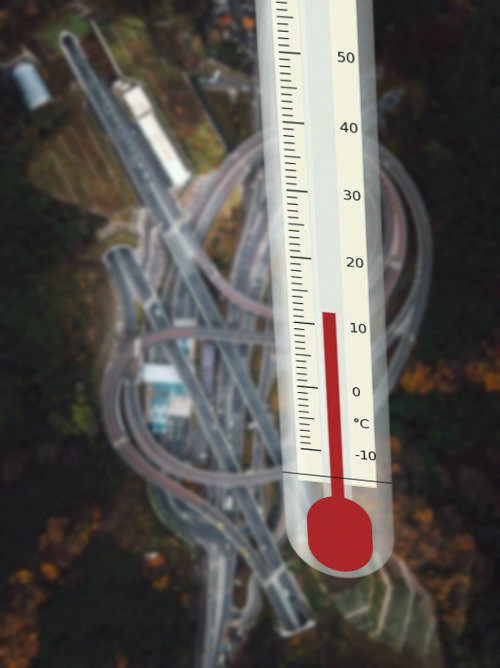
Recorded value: 12; °C
